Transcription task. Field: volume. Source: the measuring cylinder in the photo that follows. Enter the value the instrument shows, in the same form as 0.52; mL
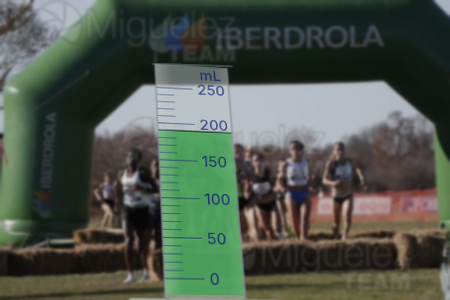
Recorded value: 190; mL
